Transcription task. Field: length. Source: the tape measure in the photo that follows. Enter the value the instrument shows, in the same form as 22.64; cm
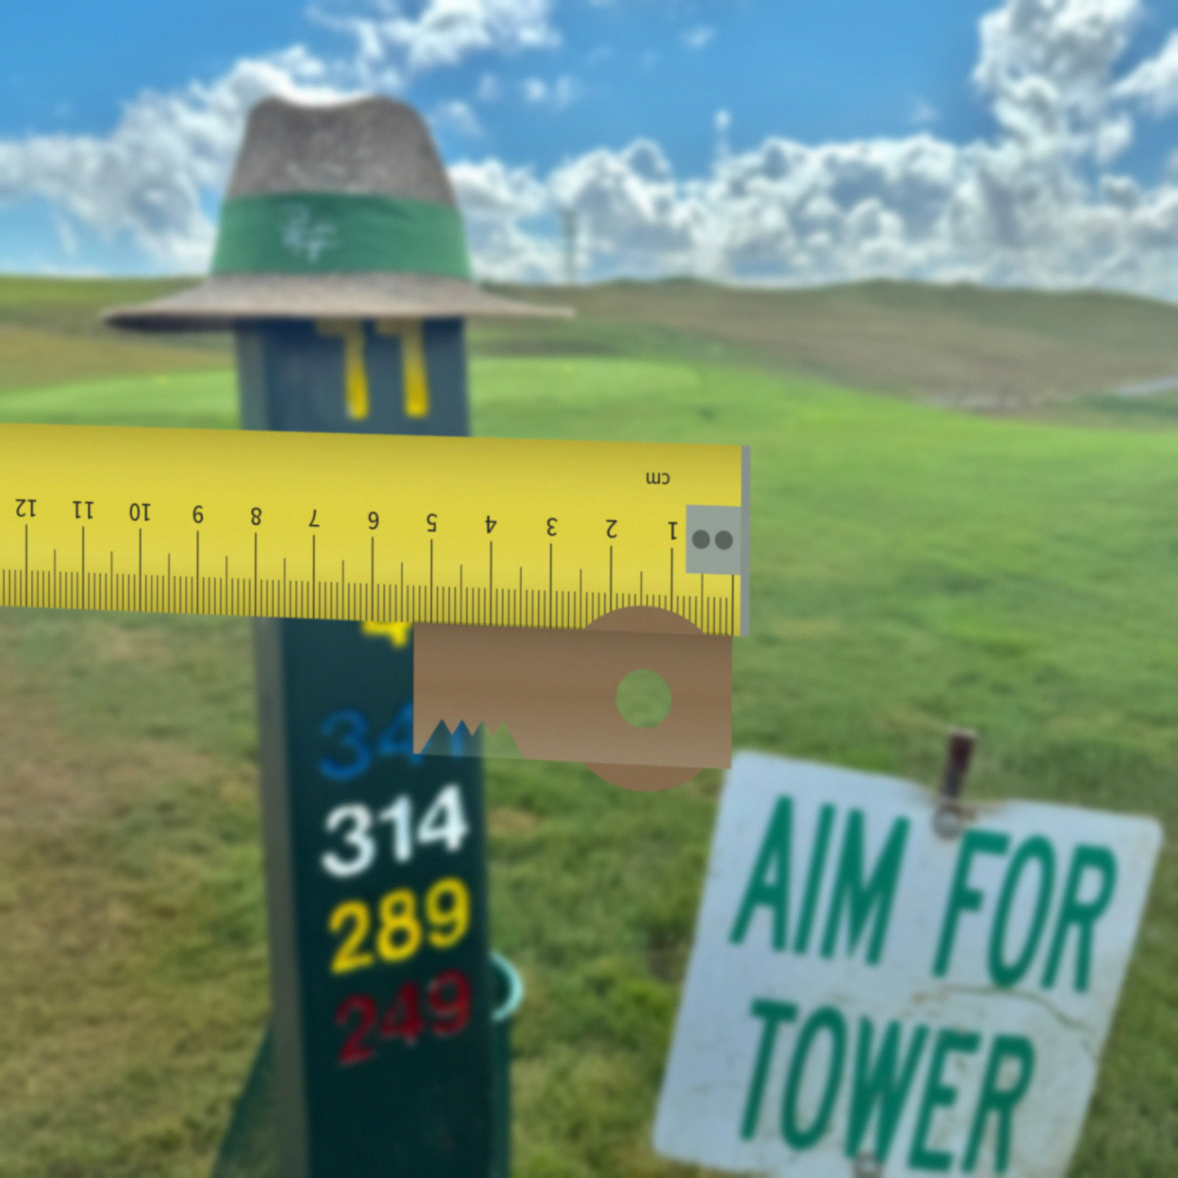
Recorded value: 5.3; cm
